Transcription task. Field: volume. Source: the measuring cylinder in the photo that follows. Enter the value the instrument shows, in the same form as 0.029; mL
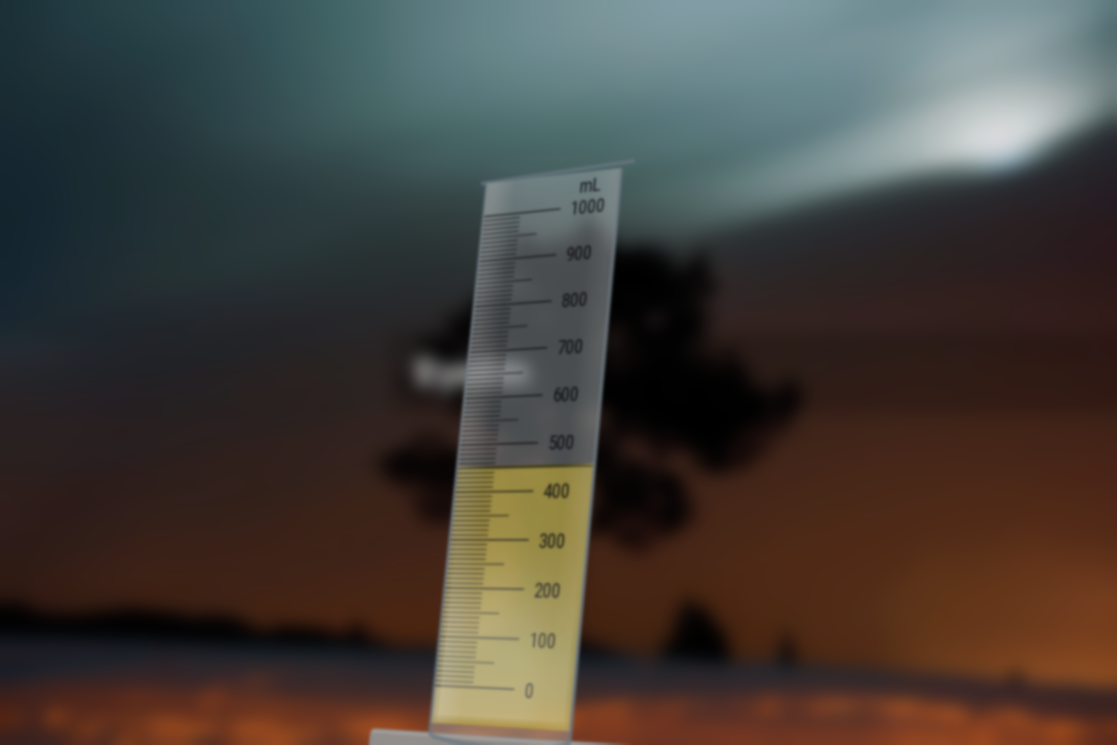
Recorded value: 450; mL
